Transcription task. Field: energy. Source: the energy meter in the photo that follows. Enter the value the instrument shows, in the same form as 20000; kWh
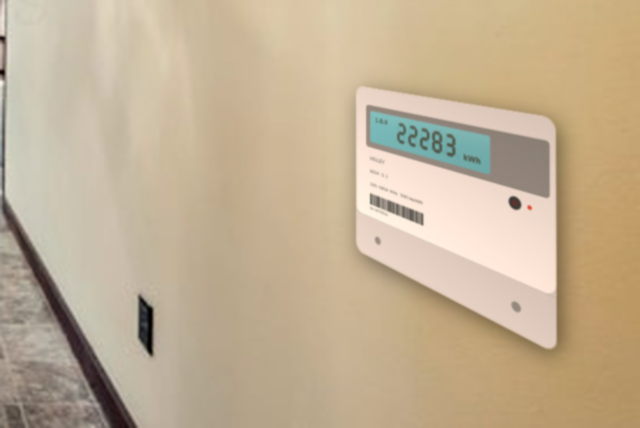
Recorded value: 22283; kWh
